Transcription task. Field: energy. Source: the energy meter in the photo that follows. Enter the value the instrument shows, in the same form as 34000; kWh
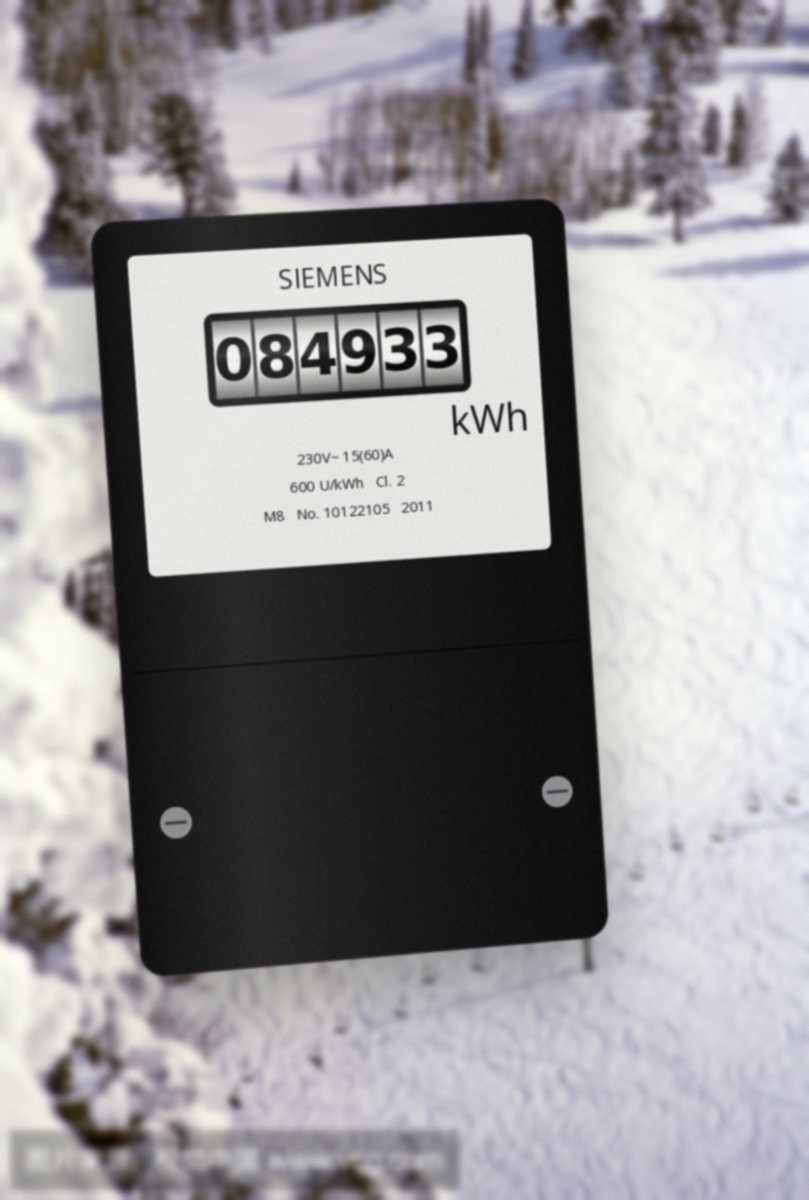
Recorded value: 84933; kWh
